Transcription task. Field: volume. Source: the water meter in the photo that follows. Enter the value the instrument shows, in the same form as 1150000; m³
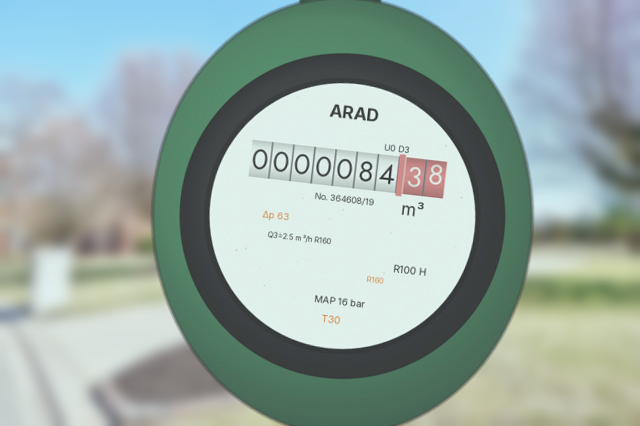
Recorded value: 84.38; m³
